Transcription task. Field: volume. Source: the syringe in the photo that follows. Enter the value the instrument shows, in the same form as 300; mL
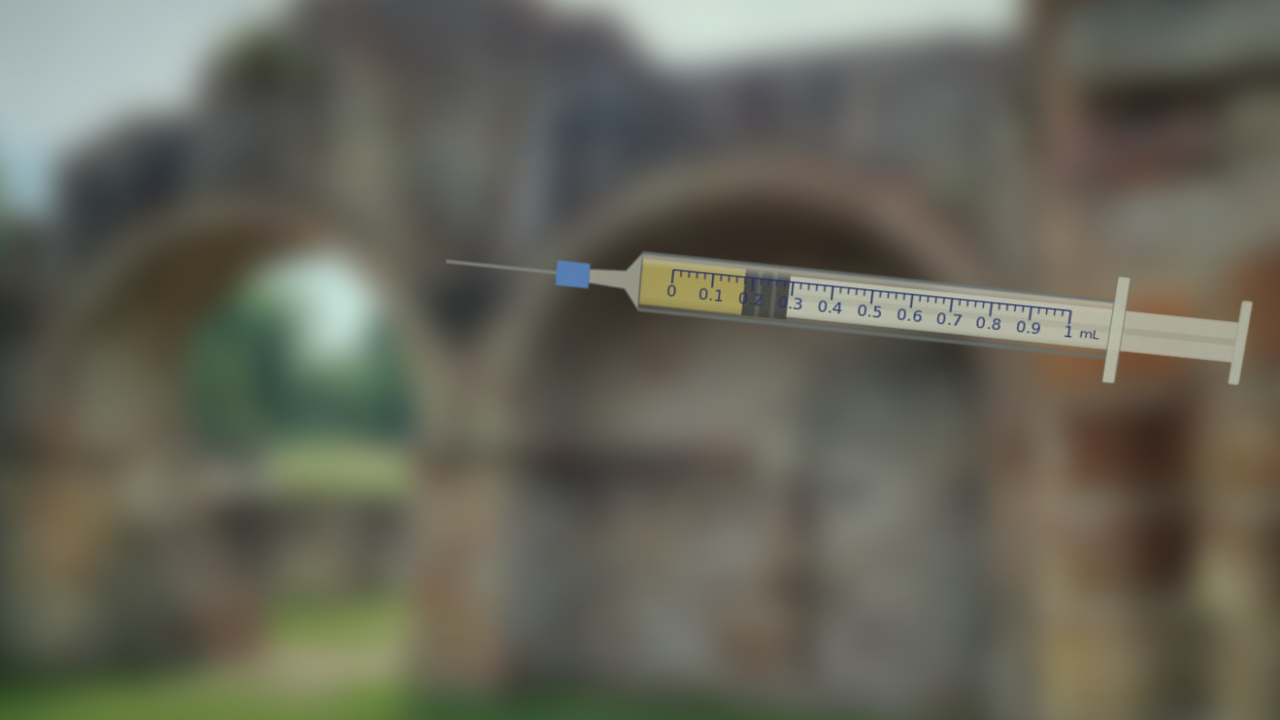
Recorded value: 0.18; mL
